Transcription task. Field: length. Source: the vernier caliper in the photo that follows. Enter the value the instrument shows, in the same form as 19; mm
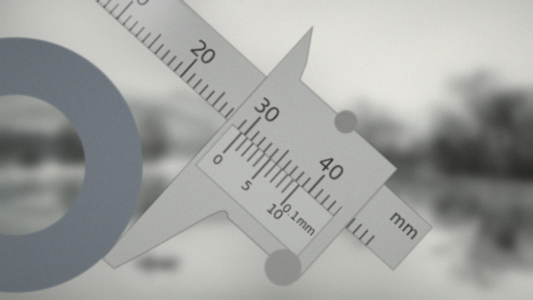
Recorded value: 29.6; mm
